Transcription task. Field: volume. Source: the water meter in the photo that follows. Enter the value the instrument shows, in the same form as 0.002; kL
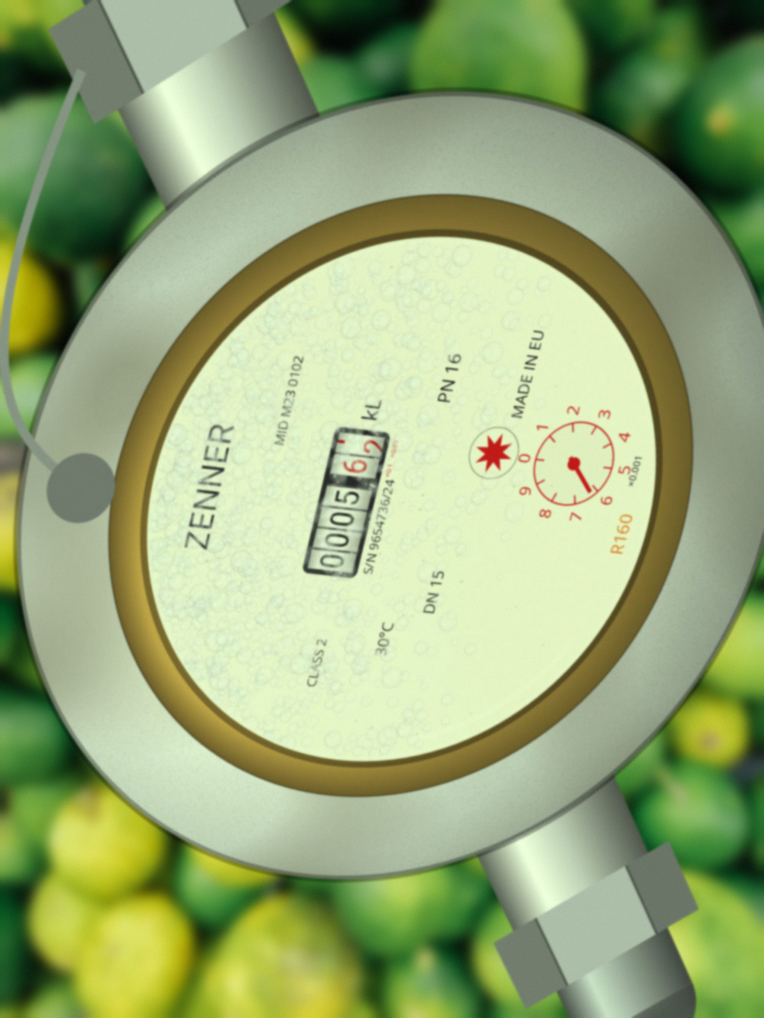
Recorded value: 5.616; kL
